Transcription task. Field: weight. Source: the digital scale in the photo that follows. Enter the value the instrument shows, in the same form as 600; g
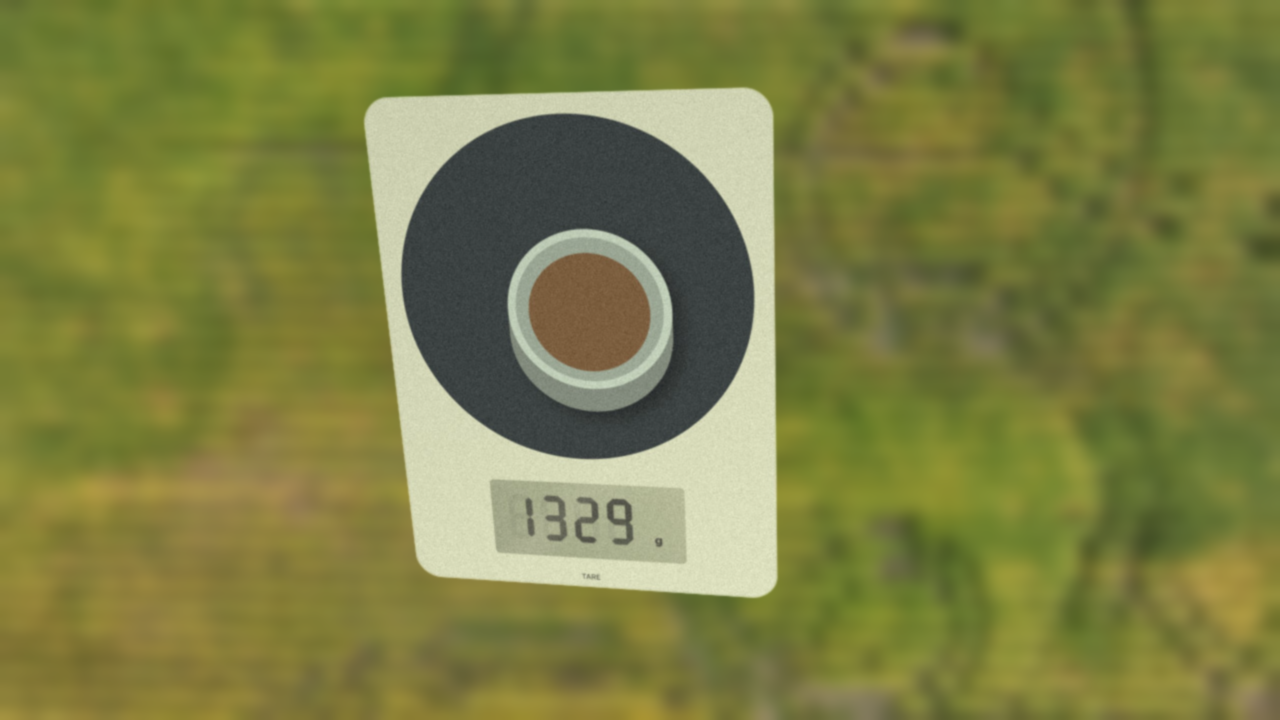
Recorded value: 1329; g
